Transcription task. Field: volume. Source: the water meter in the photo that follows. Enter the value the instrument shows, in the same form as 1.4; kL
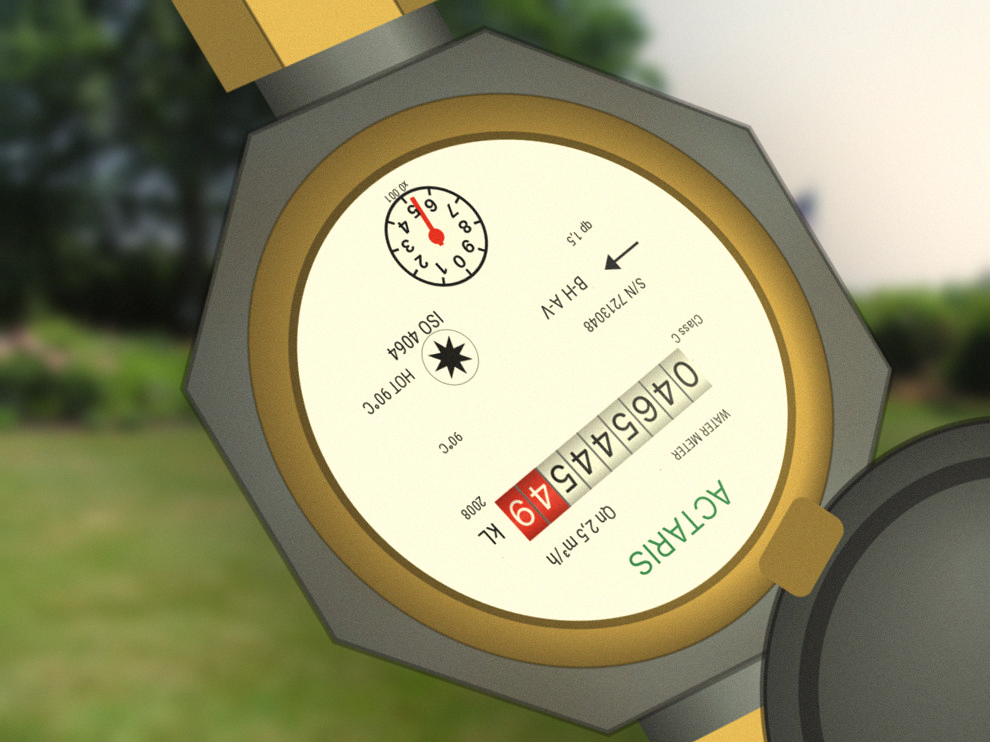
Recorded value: 465445.495; kL
